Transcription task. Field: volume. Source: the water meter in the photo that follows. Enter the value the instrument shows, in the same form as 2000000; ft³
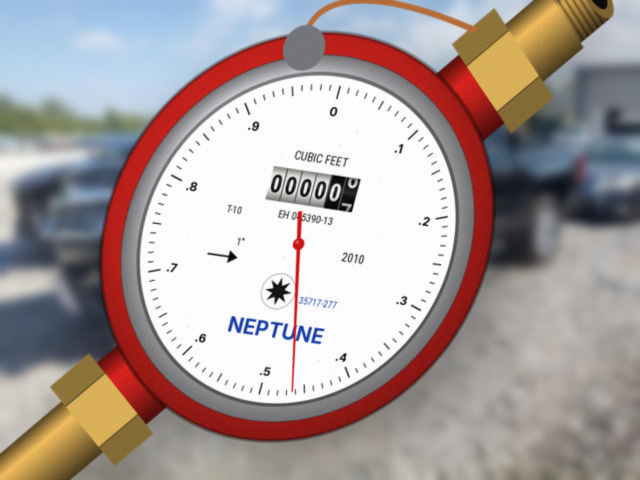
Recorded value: 6.46; ft³
